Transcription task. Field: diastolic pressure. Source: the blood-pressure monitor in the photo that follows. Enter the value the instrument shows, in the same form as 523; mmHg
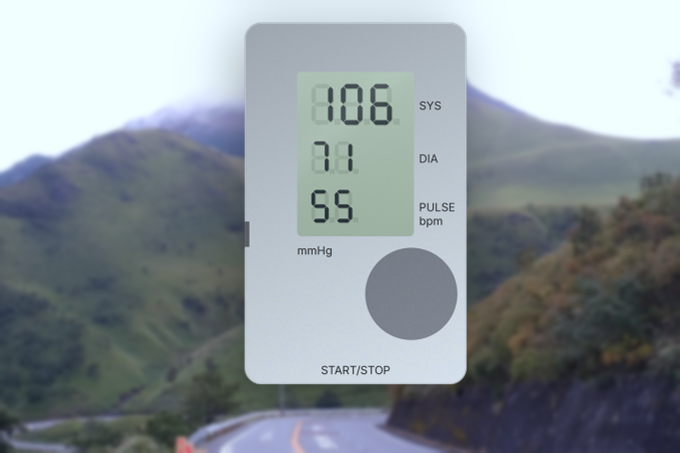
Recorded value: 71; mmHg
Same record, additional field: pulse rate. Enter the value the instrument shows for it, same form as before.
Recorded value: 55; bpm
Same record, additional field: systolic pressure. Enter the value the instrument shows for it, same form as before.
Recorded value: 106; mmHg
